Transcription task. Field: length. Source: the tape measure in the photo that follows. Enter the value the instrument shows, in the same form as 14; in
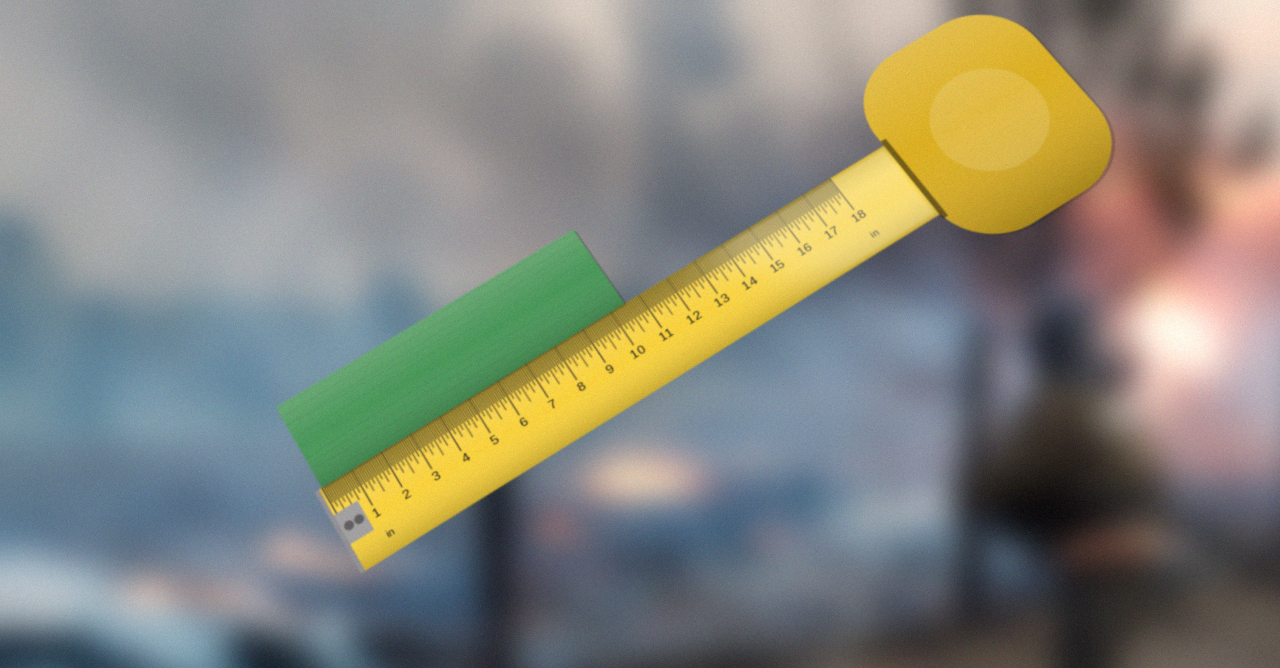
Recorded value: 10.5; in
